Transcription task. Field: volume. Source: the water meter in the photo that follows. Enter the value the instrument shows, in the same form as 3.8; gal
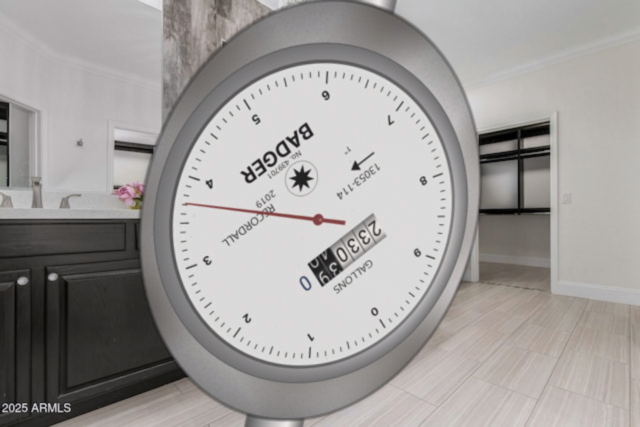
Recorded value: 2330393.7; gal
